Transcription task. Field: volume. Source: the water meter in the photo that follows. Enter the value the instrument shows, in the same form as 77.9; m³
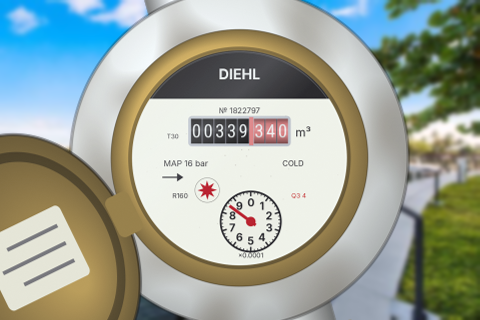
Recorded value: 339.3408; m³
